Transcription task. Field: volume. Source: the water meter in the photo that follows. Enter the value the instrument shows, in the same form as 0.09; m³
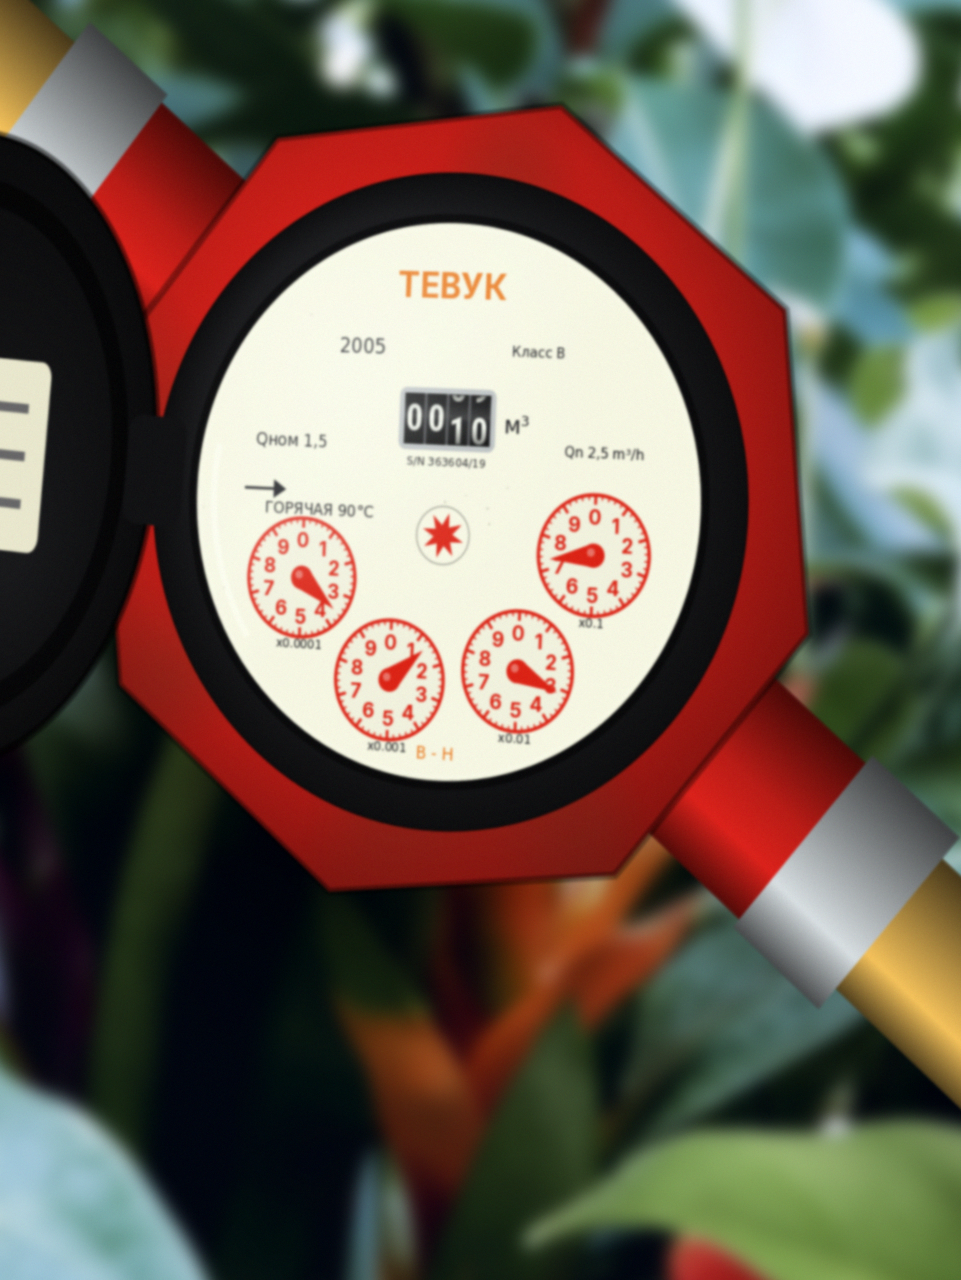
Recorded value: 9.7313; m³
